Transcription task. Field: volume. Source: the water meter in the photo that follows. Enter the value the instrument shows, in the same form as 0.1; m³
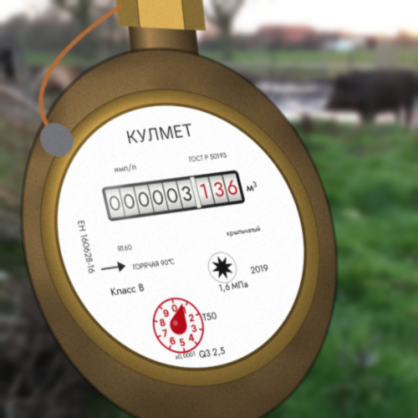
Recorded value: 3.1360; m³
